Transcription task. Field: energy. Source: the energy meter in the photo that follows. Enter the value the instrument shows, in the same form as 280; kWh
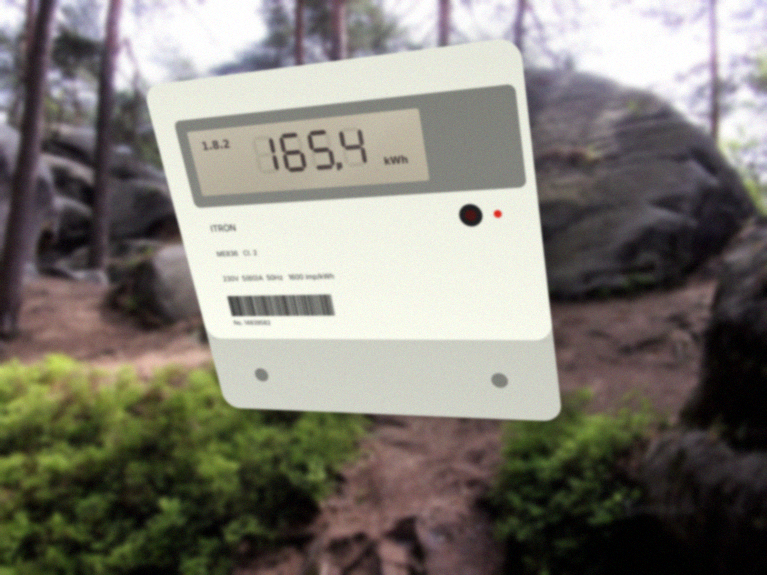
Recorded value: 165.4; kWh
